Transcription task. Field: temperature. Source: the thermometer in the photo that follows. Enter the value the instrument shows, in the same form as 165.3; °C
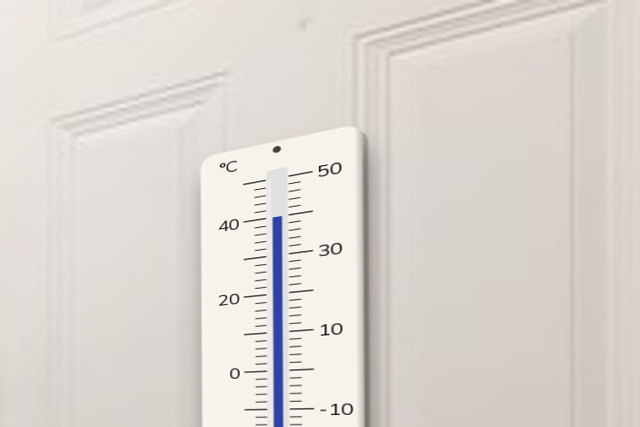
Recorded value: 40; °C
